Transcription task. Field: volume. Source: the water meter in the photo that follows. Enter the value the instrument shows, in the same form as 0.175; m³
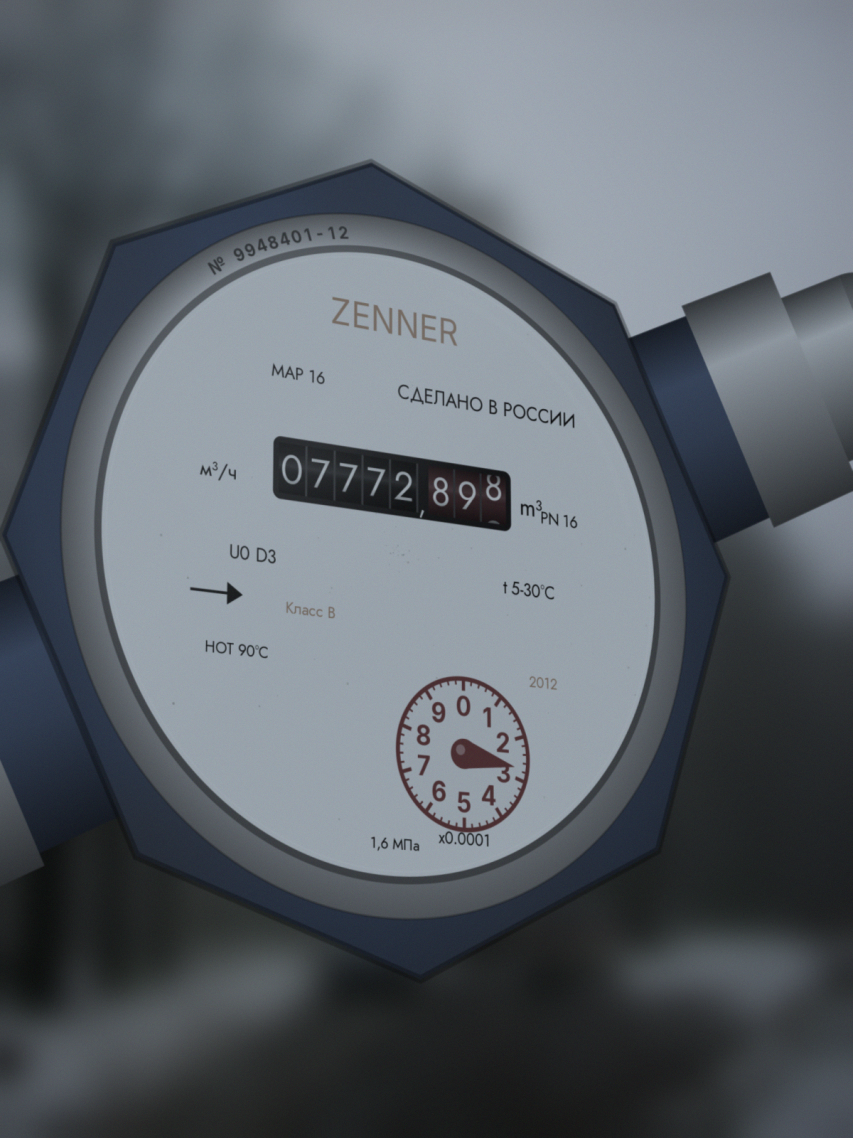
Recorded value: 7772.8982; m³
